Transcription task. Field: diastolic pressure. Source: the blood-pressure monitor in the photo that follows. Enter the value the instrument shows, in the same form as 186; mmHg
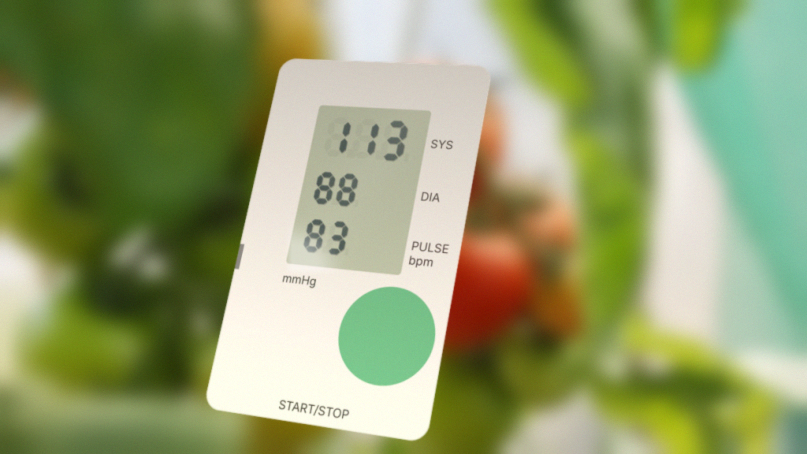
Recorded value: 88; mmHg
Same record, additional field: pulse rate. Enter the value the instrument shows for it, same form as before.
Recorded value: 83; bpm
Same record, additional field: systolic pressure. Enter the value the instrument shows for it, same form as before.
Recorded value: 113; mmHg
